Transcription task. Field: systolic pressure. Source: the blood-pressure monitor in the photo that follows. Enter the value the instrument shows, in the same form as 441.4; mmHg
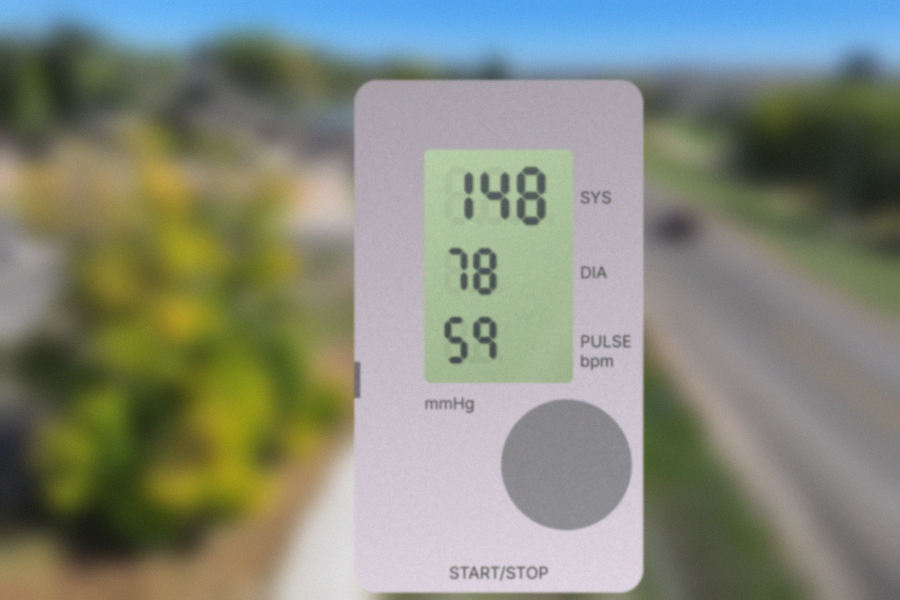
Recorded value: 148; mmHg
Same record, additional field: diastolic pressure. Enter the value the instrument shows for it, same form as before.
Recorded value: 78; mmHg
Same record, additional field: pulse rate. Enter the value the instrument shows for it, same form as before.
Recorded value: 59; bpm
